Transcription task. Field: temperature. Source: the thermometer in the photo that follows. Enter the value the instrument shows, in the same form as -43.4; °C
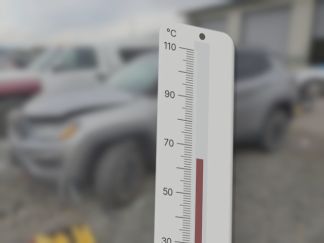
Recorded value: 65; °C
